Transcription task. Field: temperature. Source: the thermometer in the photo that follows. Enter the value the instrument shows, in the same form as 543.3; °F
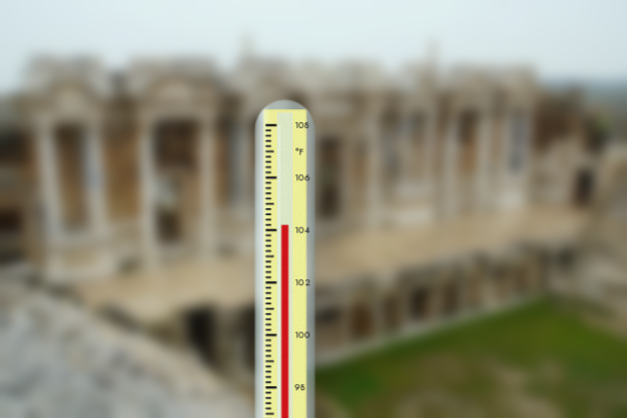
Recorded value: 104.2; °F
